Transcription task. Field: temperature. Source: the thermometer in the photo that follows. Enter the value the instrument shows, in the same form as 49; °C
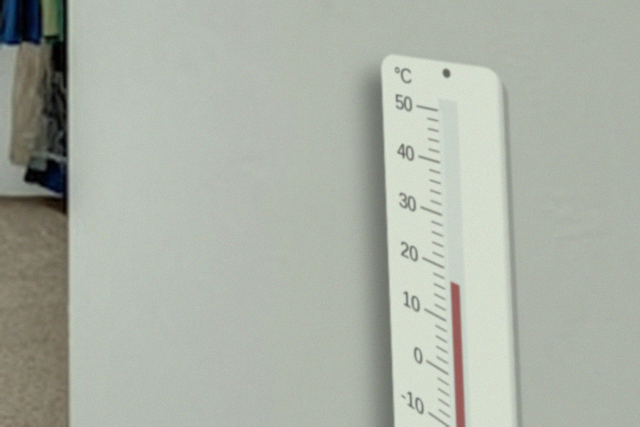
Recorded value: 18; °C
